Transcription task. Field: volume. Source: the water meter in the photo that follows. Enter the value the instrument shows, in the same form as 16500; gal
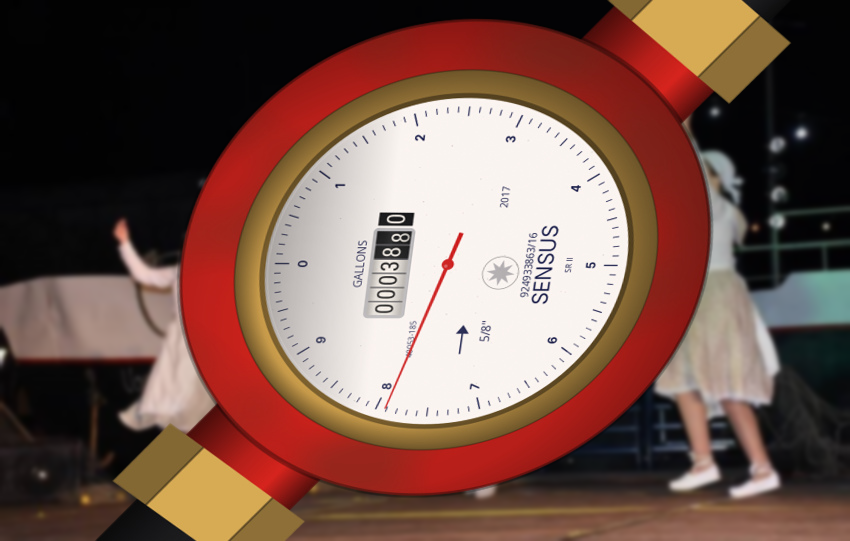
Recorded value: 3877.9; gal
